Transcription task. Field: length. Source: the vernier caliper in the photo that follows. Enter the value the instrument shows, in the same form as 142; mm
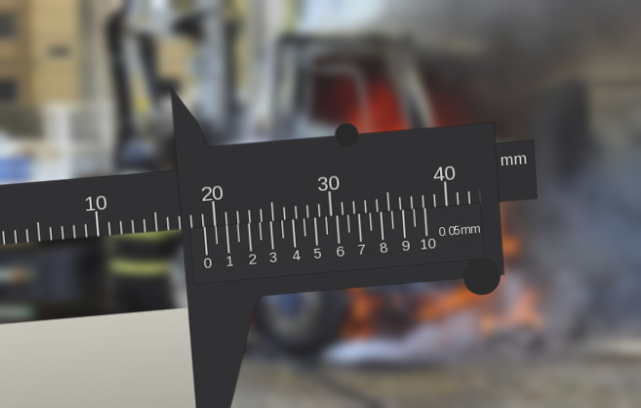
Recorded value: 19.1; mm
